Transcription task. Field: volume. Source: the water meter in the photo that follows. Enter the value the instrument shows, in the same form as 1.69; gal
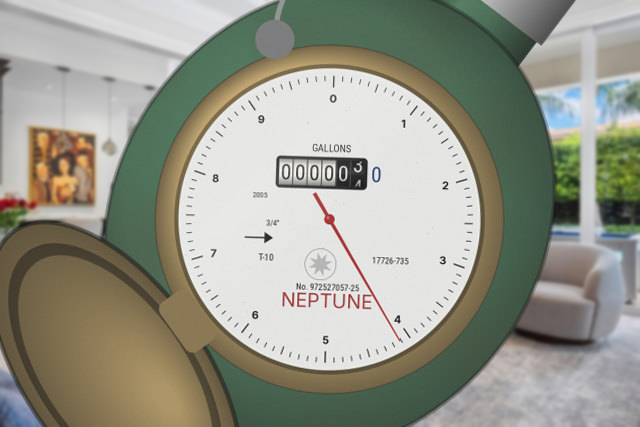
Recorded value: 34.1; gal
